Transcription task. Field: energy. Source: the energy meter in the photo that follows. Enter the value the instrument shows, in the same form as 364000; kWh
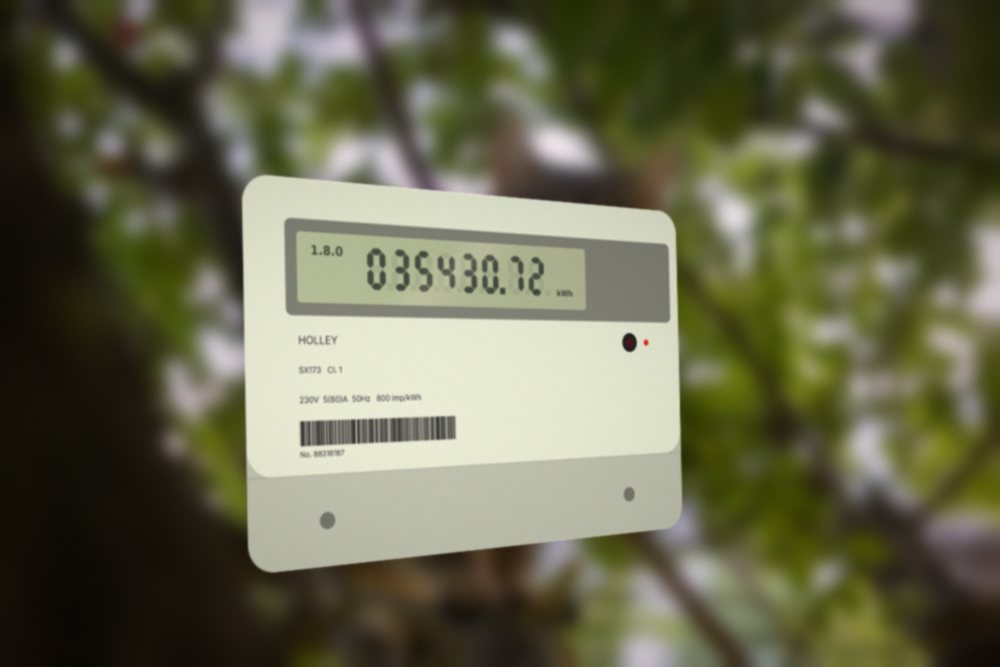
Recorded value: 35430.72; kWh
